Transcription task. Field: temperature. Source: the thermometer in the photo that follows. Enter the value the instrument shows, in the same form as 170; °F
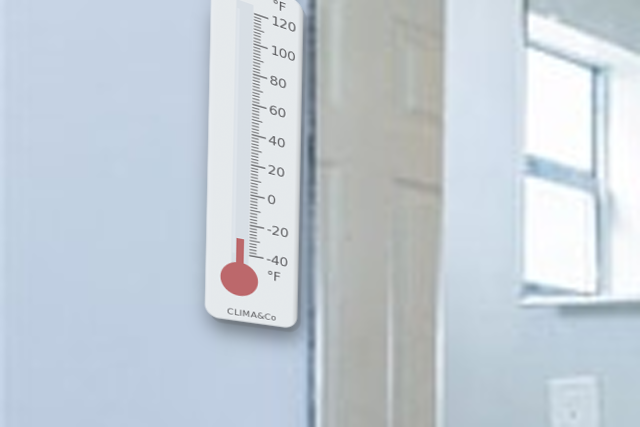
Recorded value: -30; °F
